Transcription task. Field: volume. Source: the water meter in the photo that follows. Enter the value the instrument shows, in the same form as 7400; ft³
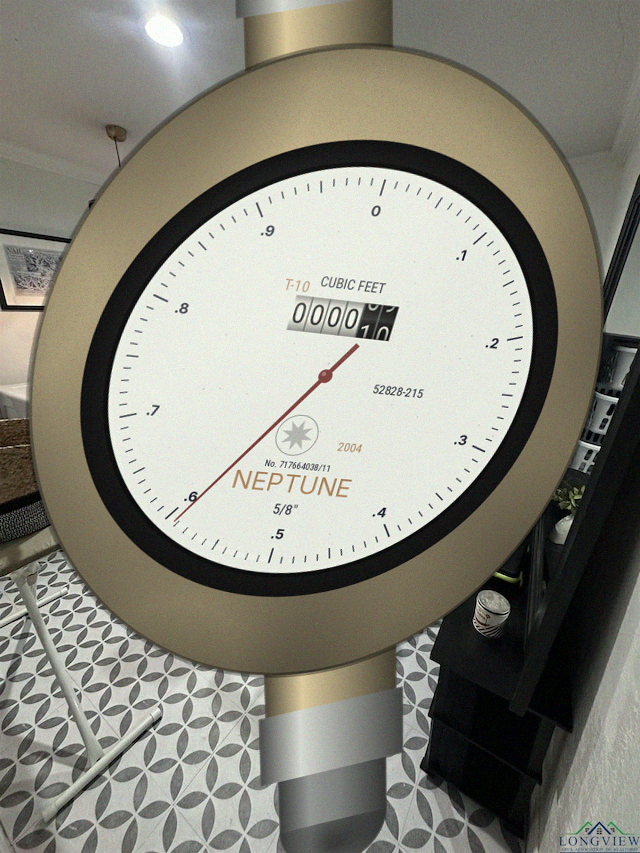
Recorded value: 9.59; ft³
